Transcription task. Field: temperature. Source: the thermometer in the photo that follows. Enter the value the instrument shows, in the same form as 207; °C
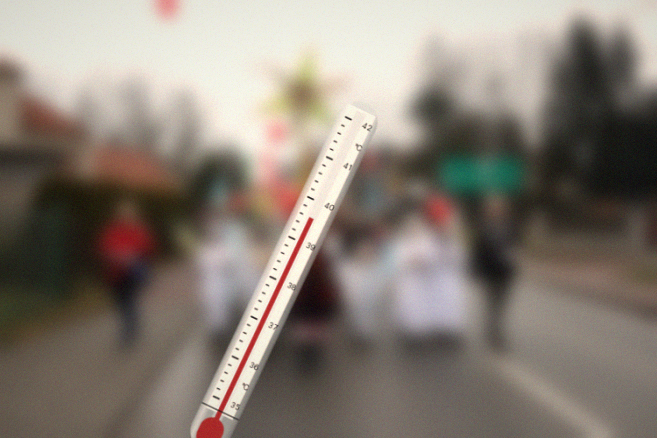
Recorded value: 39.6; °C
